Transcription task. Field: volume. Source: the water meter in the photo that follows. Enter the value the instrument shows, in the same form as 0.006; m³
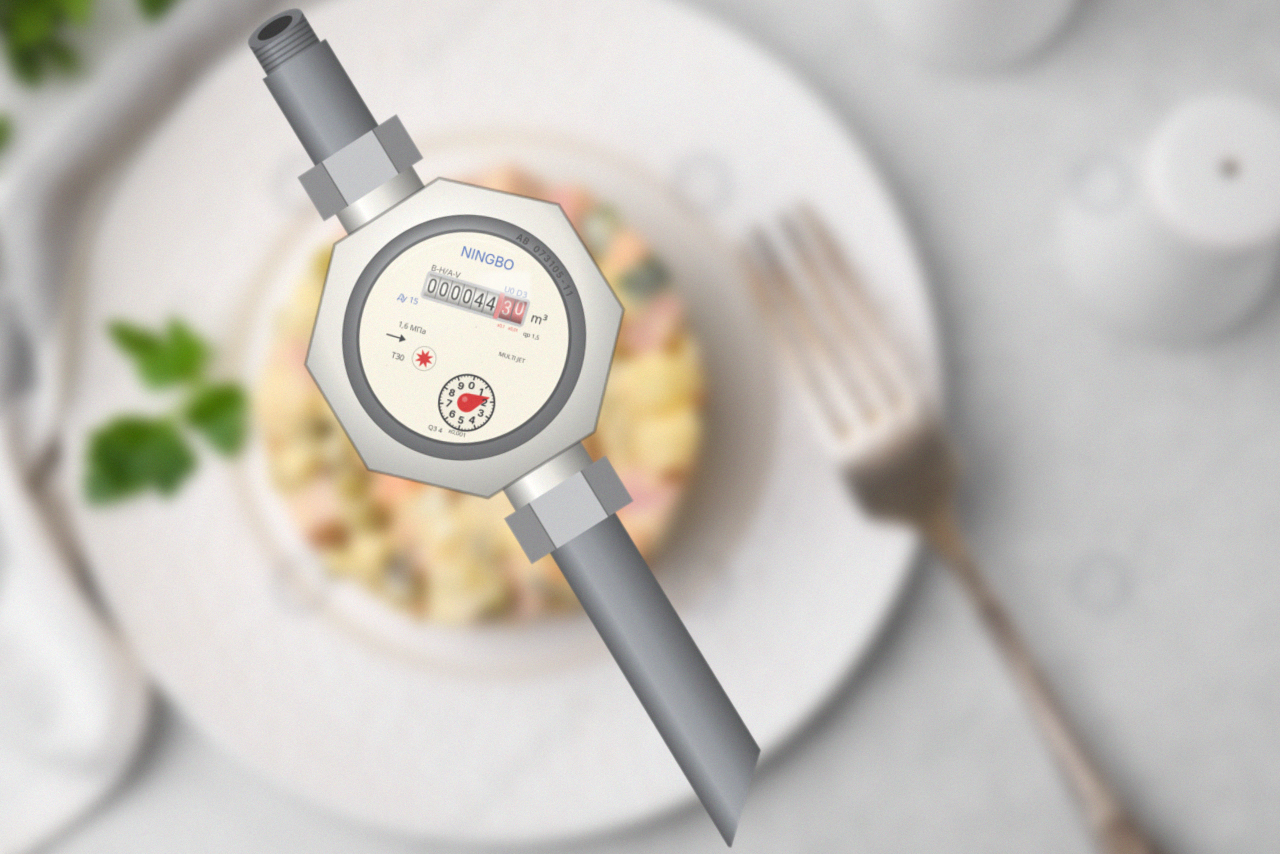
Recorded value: 44.301; m³
